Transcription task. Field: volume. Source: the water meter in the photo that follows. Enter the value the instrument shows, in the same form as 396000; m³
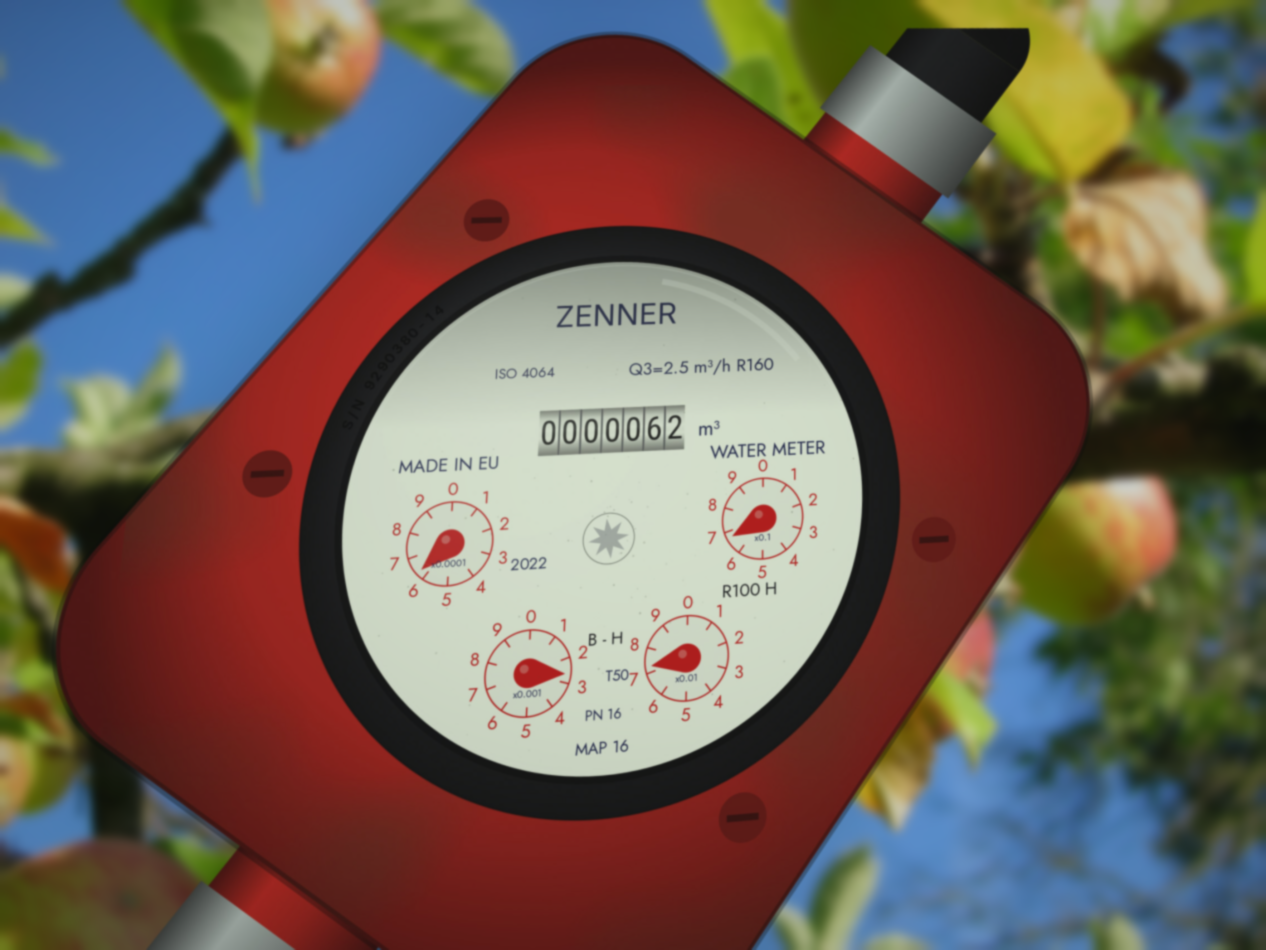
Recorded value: 62.6726; m³
